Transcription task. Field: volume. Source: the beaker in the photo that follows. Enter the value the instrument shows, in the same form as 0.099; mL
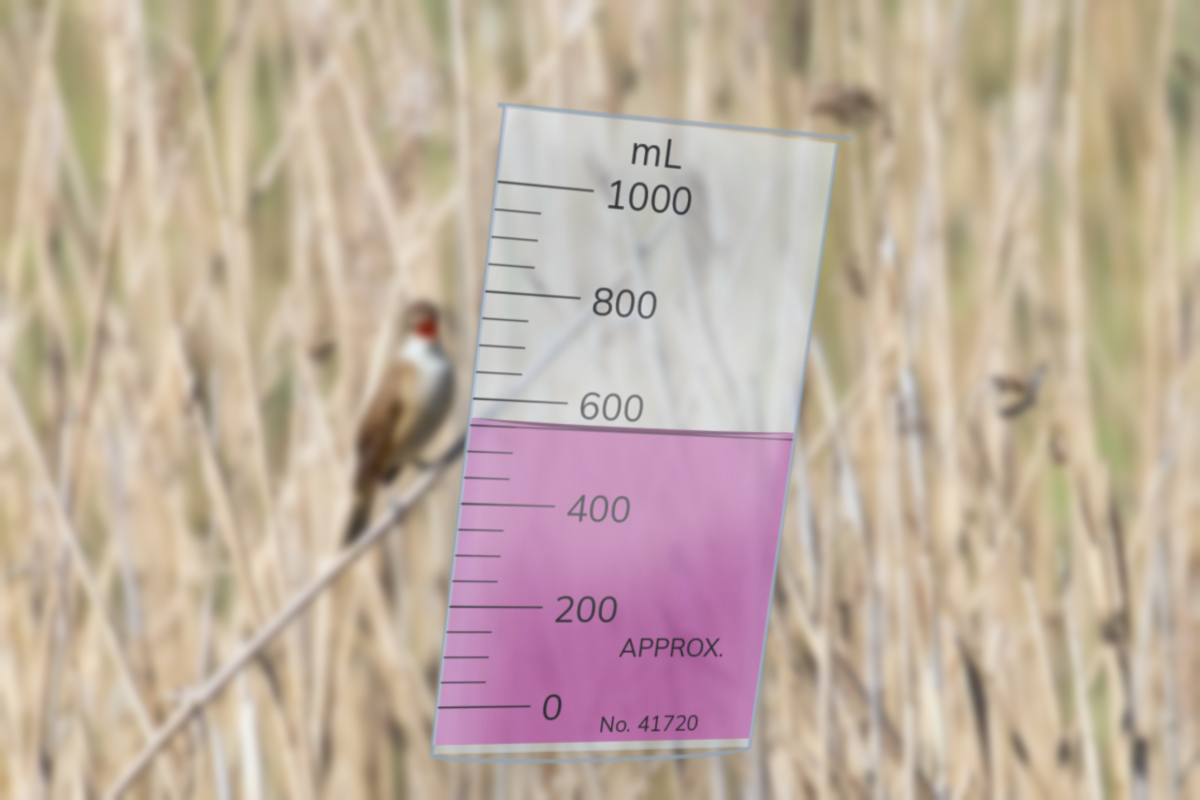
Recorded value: 550; mL
